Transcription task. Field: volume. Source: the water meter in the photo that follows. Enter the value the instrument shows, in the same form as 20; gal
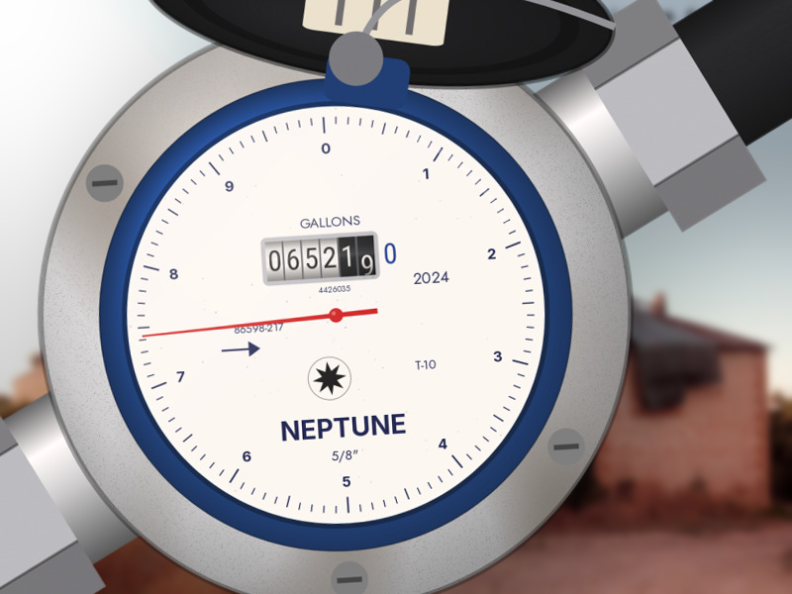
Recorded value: 652187.4; gal
